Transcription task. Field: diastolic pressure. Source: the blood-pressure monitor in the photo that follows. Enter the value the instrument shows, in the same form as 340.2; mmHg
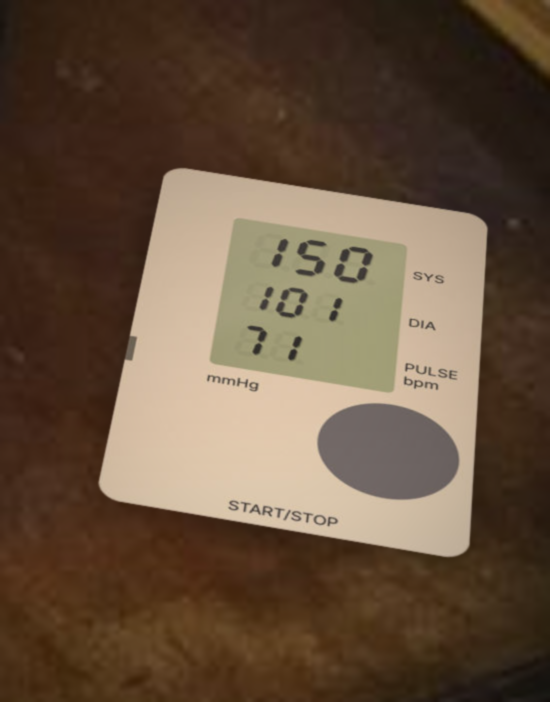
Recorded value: 101; mmHg
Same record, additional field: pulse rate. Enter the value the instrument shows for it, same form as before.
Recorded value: 71; bpm
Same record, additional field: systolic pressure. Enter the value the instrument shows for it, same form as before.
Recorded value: 150; mmHg
